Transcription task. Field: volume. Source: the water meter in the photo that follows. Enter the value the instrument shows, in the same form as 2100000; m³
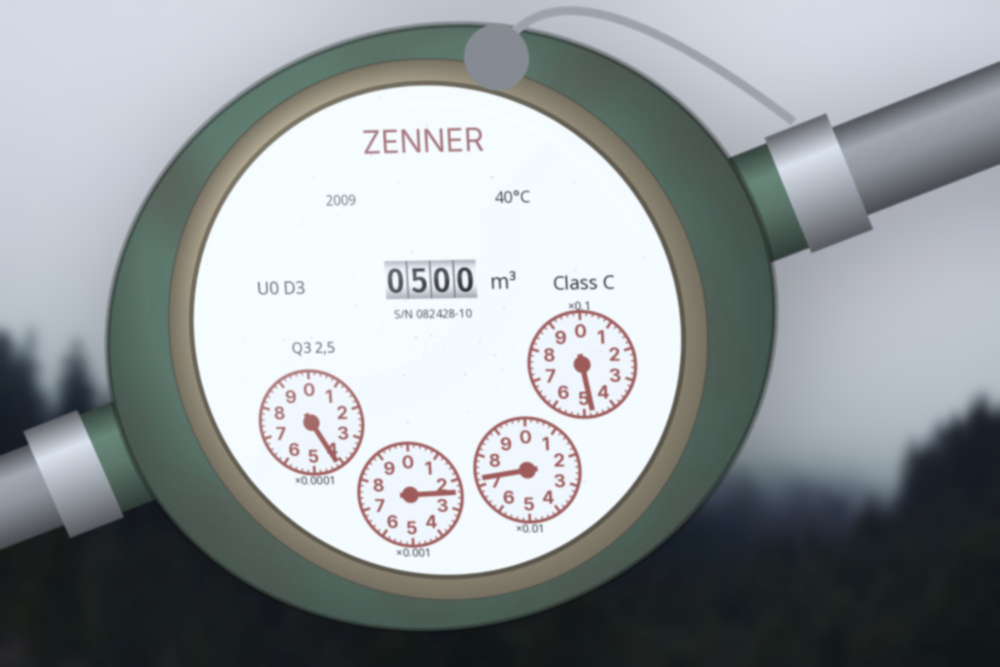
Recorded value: 500.4724; m³
